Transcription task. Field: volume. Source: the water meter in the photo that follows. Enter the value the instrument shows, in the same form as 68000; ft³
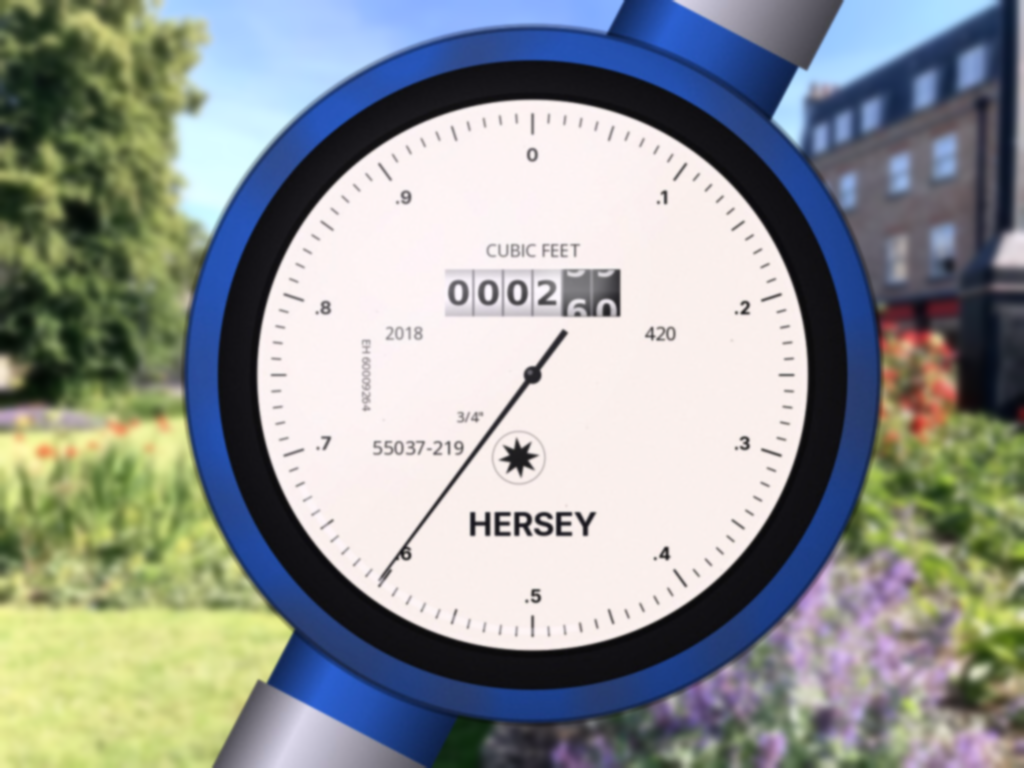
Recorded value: 259.60; ft³
